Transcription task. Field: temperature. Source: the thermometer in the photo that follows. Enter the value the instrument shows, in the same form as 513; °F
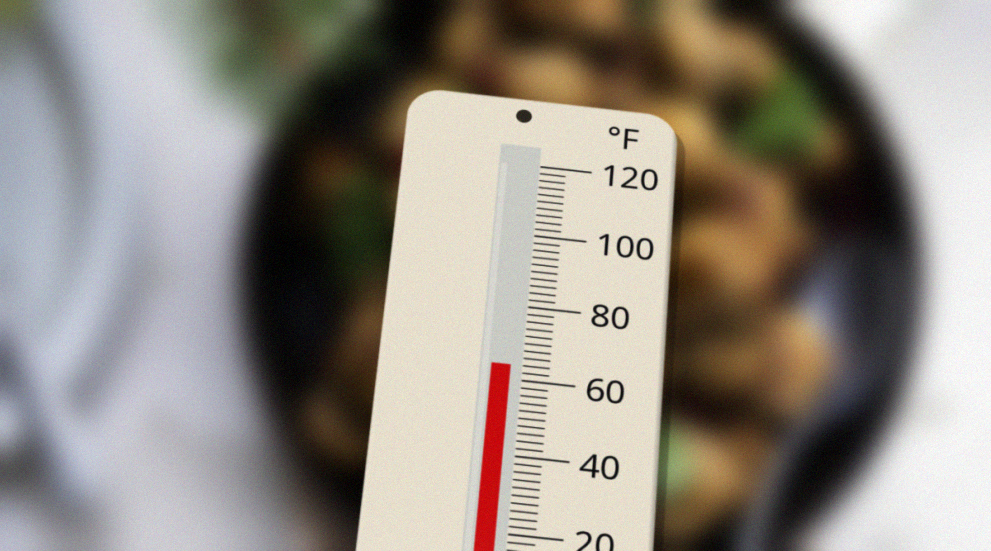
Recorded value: 64; °F
